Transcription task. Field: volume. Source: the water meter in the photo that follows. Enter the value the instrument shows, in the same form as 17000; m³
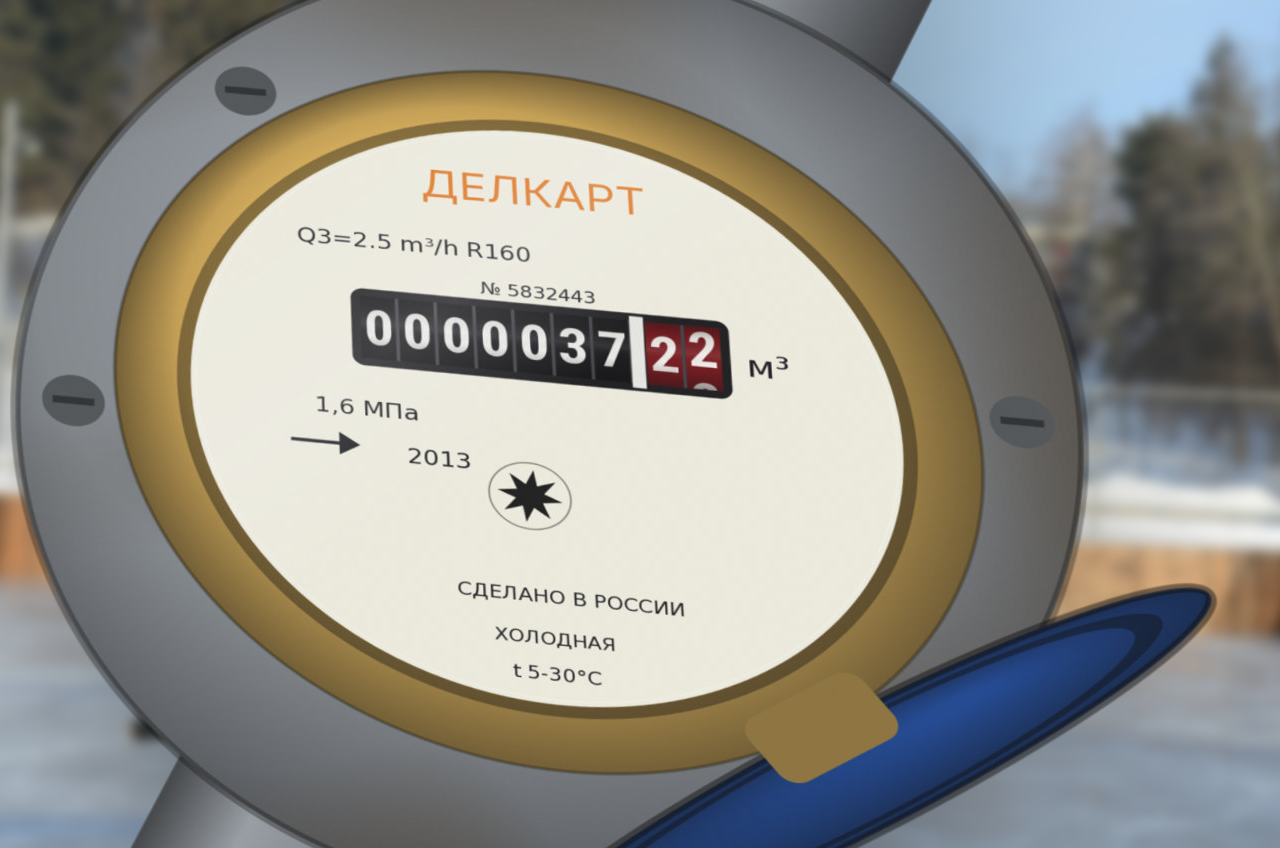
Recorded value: 37.22; m³
